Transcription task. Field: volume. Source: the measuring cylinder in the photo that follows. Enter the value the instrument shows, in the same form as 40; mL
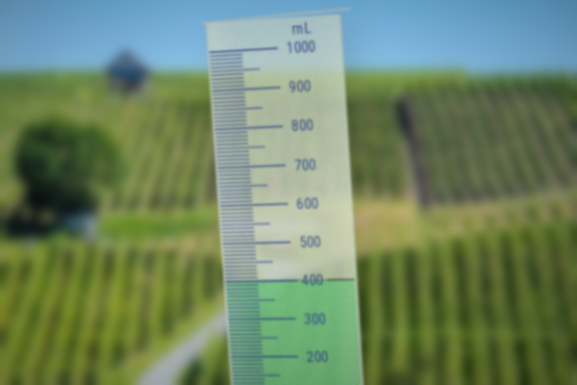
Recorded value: 400; mL
